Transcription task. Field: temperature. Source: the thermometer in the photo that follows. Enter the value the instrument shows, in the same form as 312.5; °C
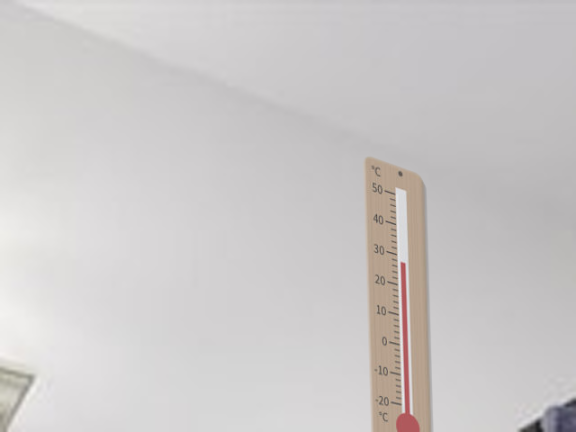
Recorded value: 28; °C
